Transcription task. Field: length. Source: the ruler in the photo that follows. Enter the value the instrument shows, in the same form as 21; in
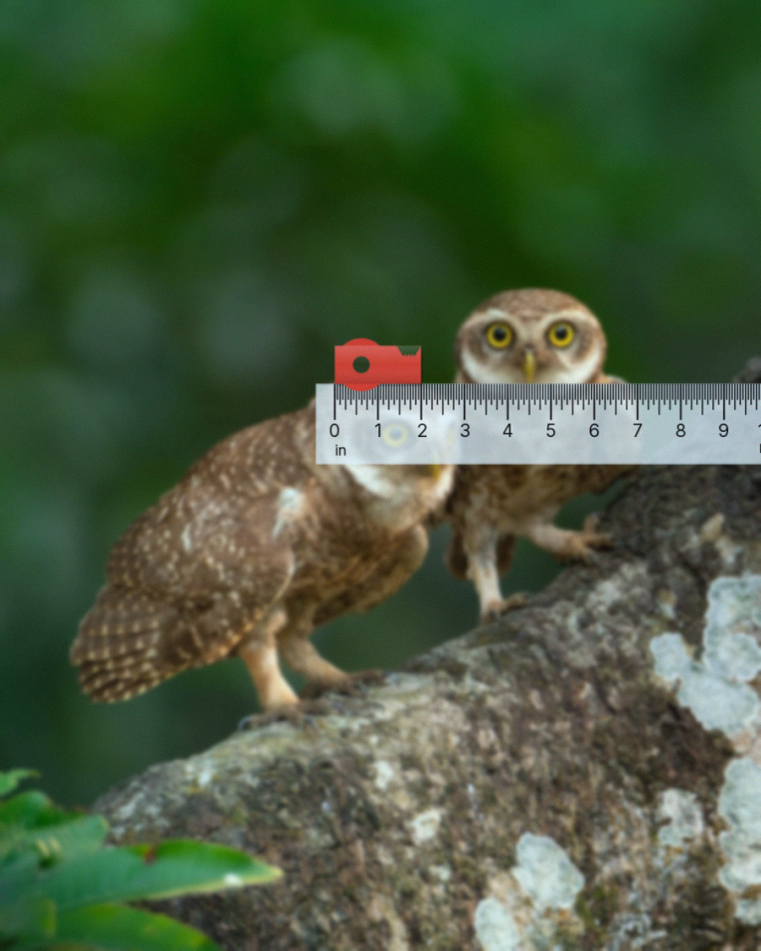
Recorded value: 2; in
